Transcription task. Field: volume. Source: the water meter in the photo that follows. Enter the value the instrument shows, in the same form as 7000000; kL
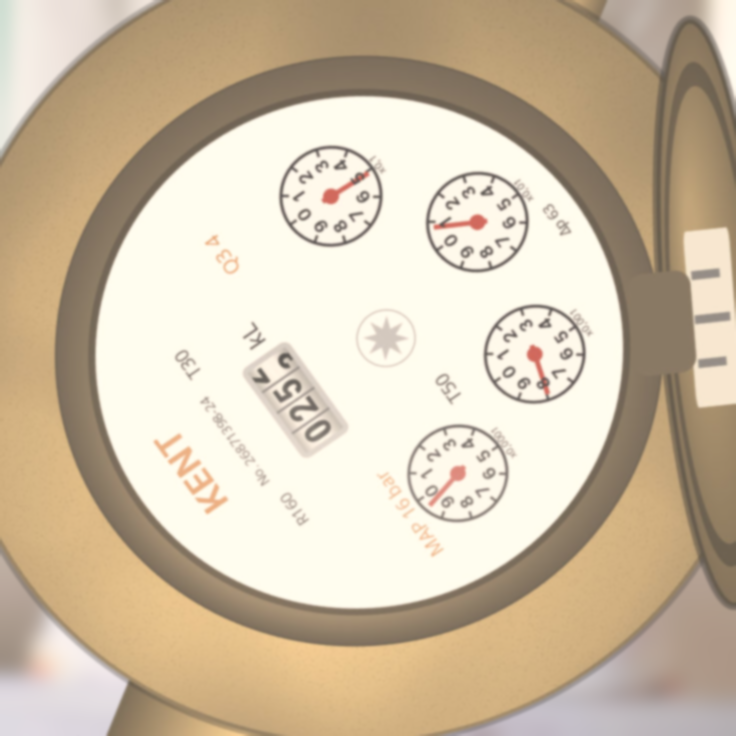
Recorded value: 252.5079; kL
